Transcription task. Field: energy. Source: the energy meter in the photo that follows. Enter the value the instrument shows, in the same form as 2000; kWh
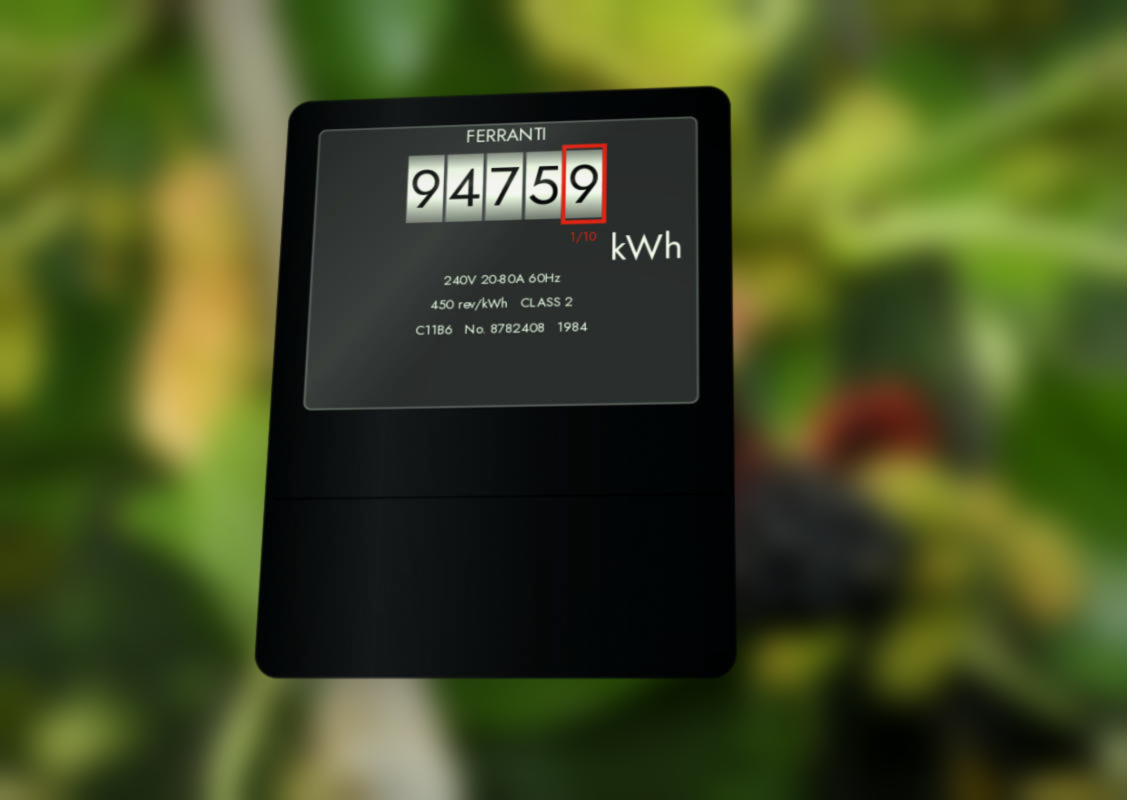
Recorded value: 9475.9; kWh
